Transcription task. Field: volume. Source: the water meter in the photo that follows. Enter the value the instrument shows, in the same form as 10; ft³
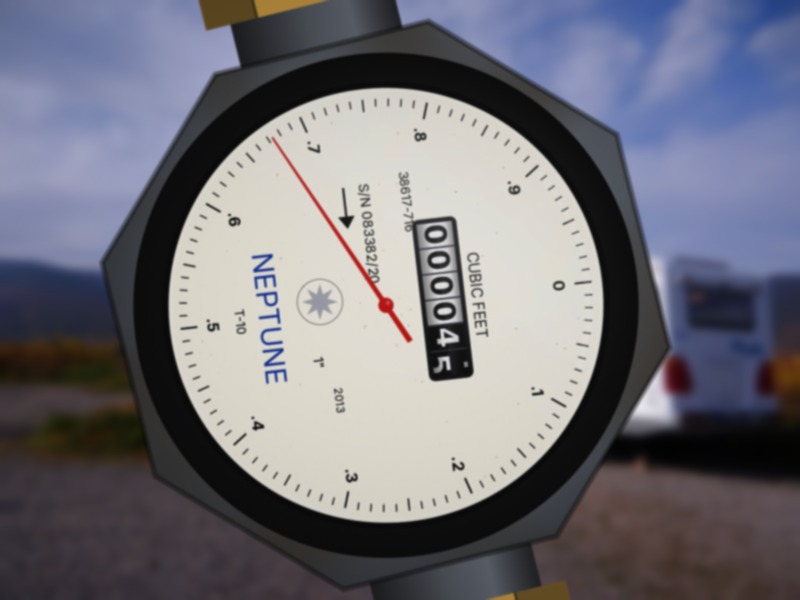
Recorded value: 44.67; ft³
